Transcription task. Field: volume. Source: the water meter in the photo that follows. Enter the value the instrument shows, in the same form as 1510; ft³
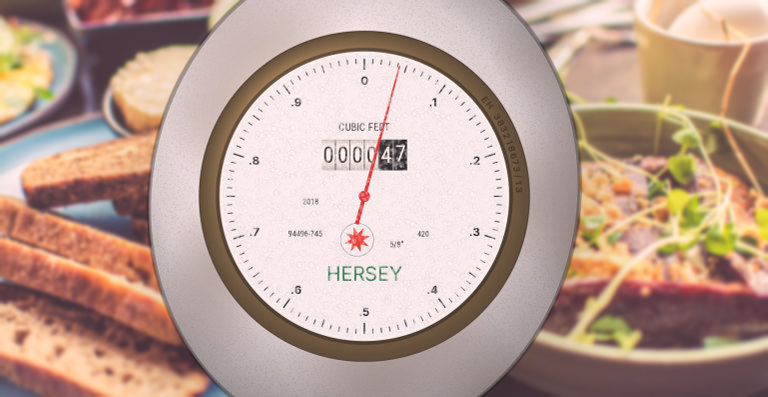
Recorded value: 47.04; ft³
